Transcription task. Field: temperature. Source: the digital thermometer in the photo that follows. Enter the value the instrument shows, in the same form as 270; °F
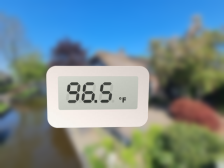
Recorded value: 96.5; °F
